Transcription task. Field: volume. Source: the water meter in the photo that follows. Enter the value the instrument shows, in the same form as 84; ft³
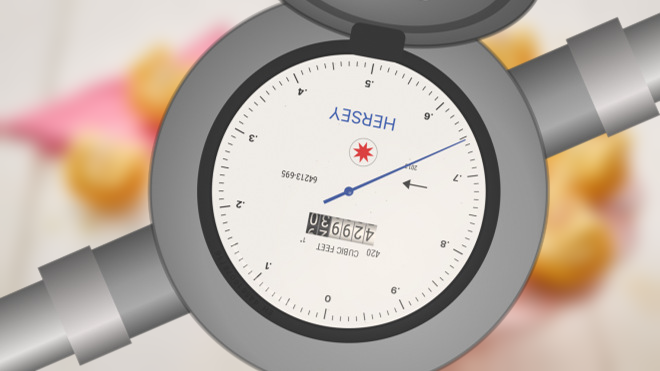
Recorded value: 429929.65; ft³
